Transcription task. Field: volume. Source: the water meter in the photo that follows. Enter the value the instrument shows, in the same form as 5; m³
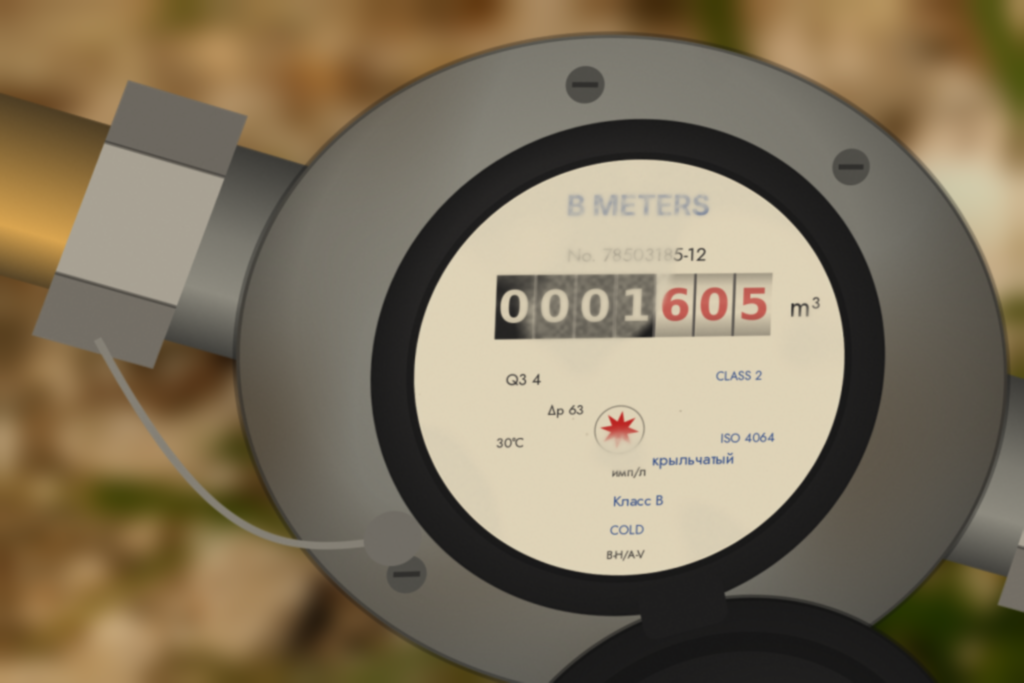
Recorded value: 1.605; m³
